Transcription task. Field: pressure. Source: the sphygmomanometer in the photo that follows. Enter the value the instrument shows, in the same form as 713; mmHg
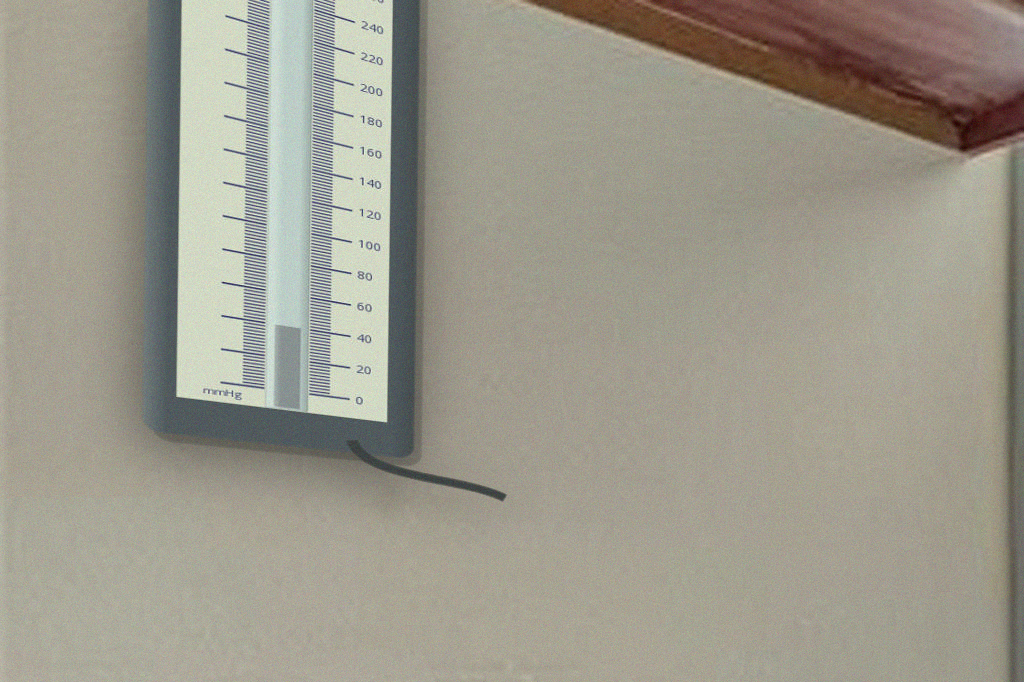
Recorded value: 40; mmHg
